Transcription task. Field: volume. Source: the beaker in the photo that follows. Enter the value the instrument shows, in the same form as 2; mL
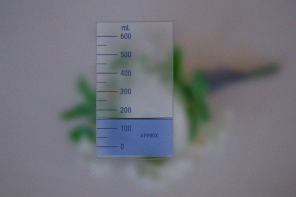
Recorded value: 150; mL
